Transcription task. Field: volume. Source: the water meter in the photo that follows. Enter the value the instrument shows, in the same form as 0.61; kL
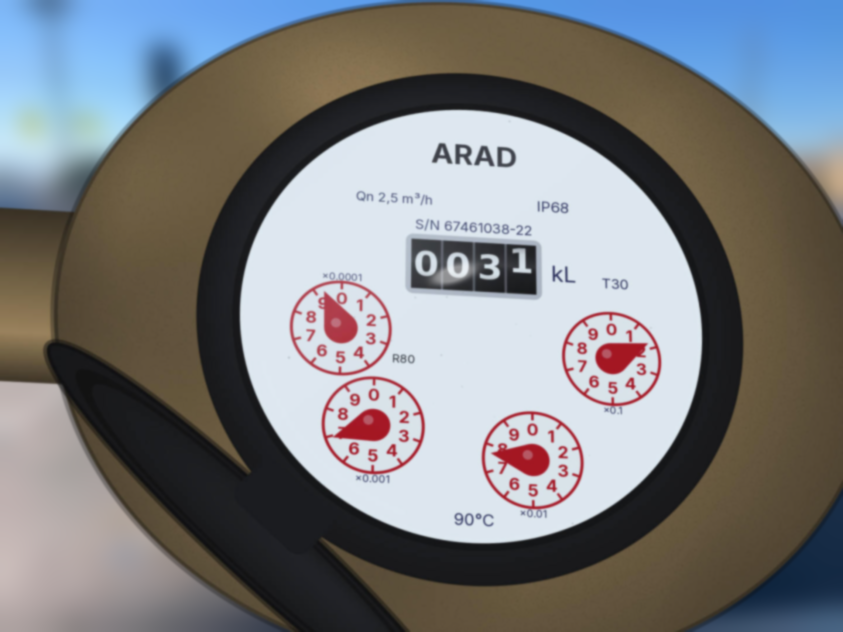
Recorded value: 31.1769; kL
